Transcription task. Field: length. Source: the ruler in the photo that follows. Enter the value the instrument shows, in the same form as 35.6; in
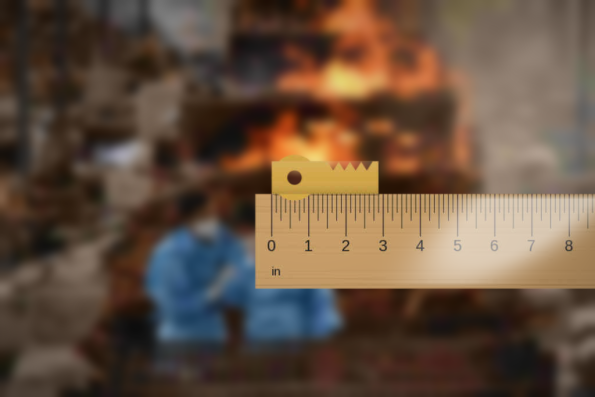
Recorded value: 2.875; in
